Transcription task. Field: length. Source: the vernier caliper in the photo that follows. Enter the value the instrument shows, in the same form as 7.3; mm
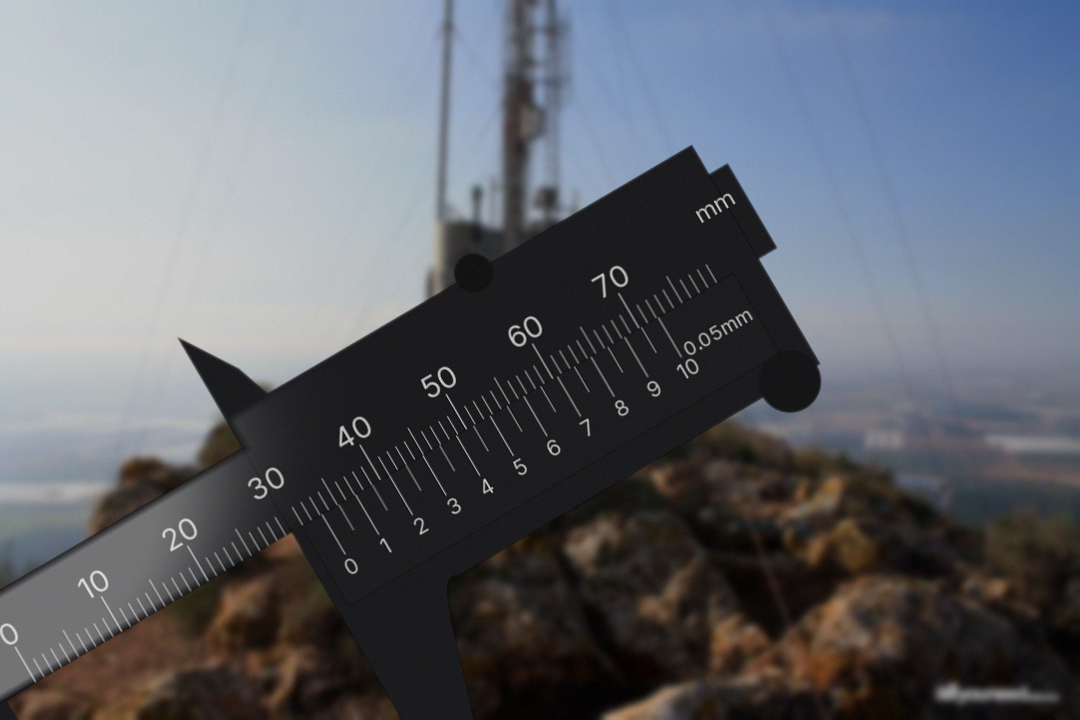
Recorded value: 33.2; mm
